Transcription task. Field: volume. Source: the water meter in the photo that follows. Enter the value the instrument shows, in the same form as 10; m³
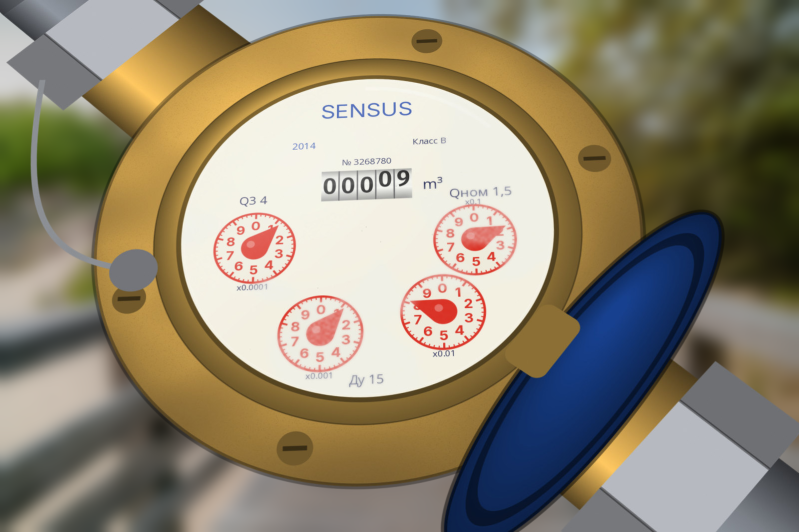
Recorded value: 9.1811; m³
